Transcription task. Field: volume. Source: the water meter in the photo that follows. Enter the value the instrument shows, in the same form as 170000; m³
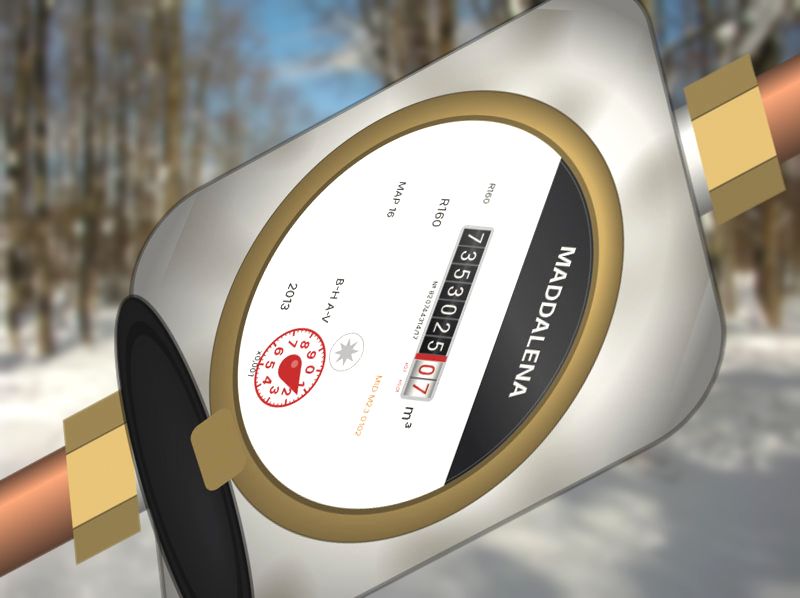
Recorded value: 7353025.071; m³
